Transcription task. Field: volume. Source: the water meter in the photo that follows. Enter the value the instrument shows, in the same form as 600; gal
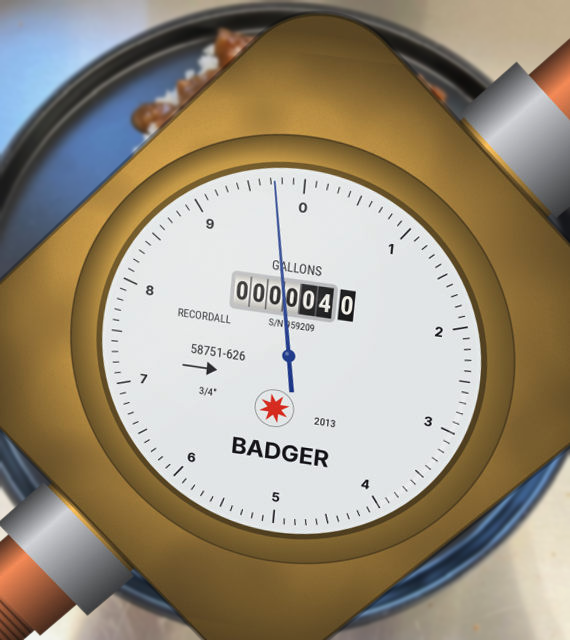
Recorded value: 39.7; gal
